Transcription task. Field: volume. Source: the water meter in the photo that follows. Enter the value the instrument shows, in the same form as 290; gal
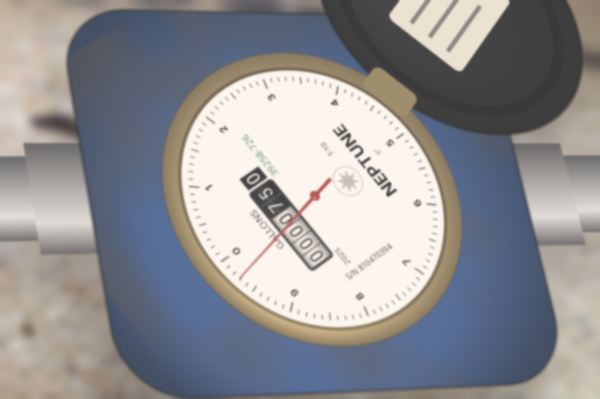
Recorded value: 749.7; gal
